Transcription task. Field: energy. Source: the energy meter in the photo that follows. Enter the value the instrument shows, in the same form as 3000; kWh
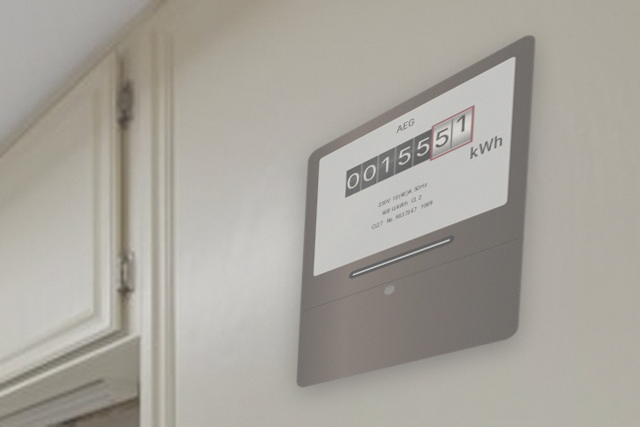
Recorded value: 155.51; kWh
